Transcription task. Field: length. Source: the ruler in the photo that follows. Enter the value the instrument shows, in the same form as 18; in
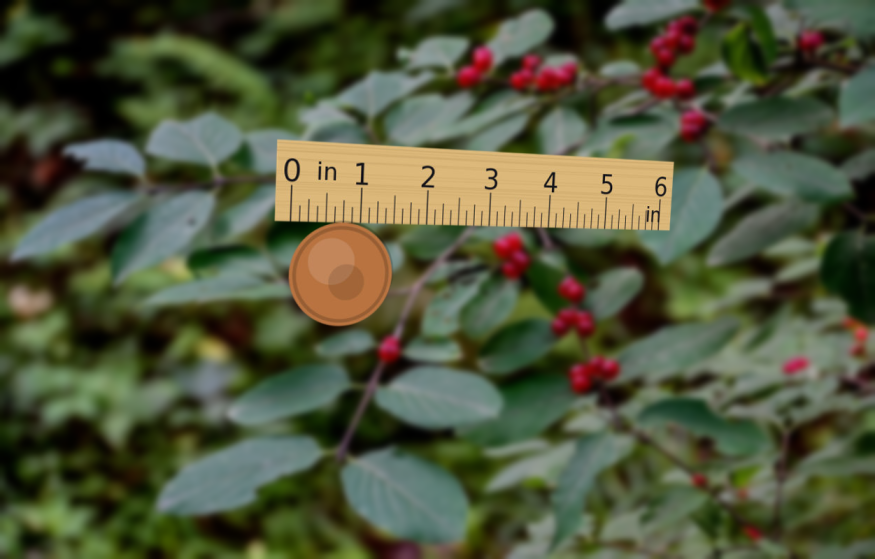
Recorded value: 1.5; in
